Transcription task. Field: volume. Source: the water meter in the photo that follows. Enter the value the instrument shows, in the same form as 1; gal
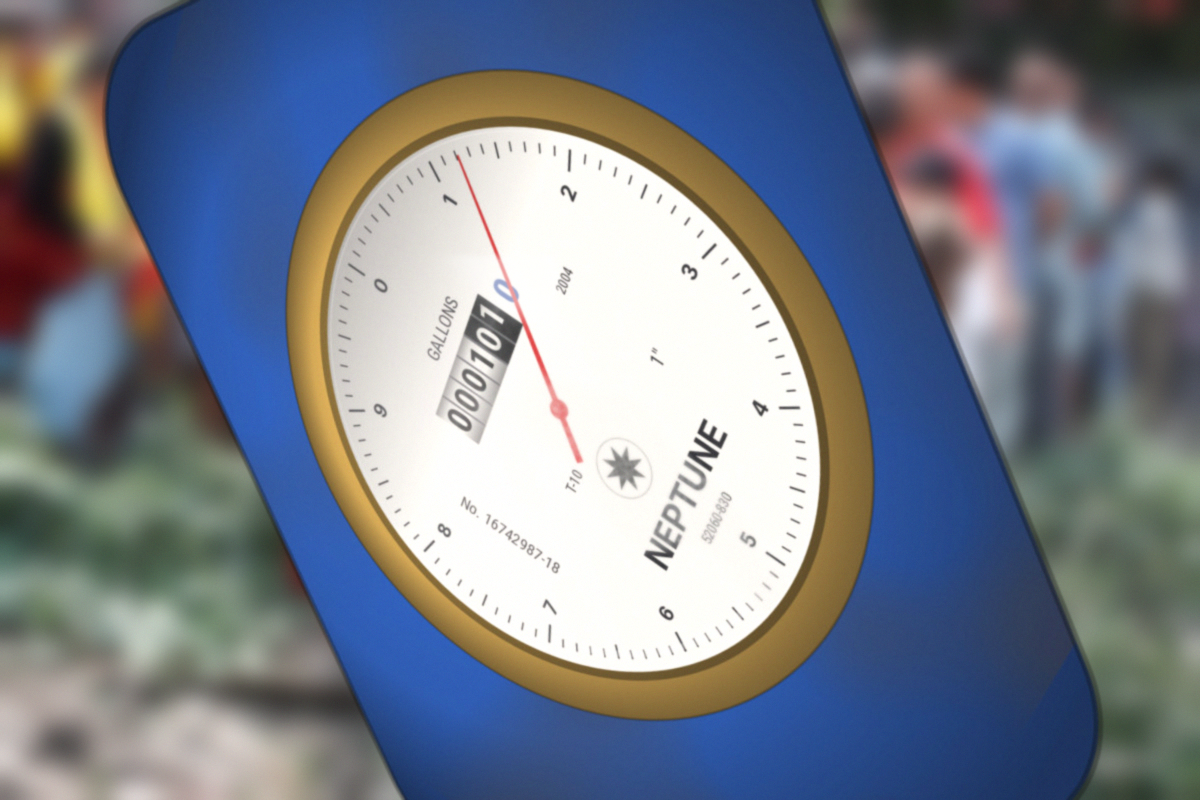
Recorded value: 1011.2; gal
